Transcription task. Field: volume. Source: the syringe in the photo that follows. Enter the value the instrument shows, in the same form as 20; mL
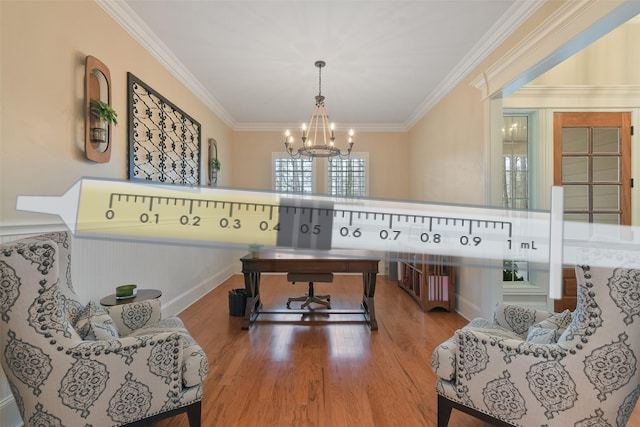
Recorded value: 0.42; mL
